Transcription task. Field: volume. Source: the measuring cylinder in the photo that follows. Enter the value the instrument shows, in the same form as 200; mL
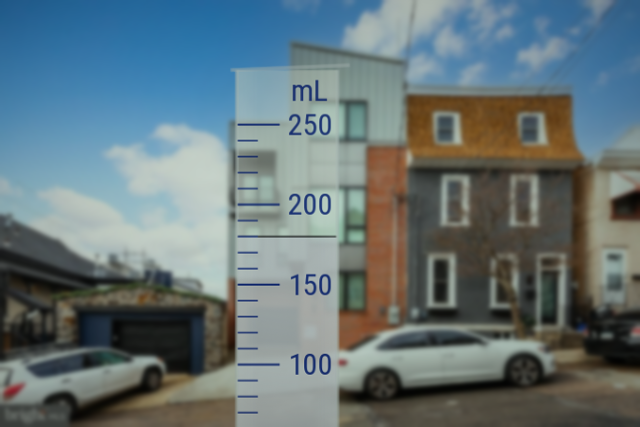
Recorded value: 180; mL
